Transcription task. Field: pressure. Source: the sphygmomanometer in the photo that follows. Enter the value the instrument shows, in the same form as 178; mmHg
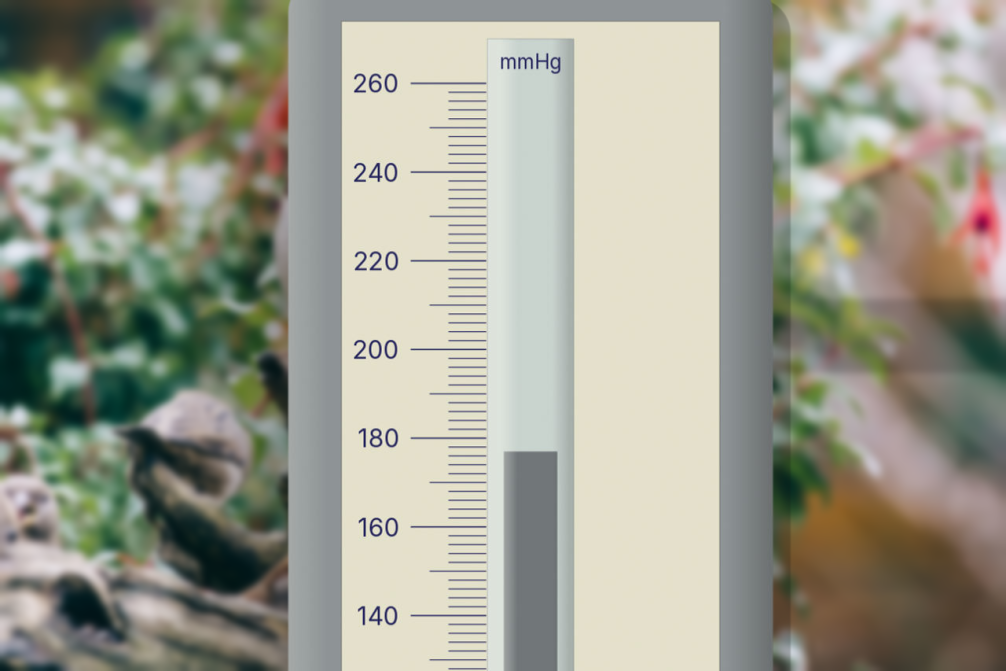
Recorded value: 177; mmHg
